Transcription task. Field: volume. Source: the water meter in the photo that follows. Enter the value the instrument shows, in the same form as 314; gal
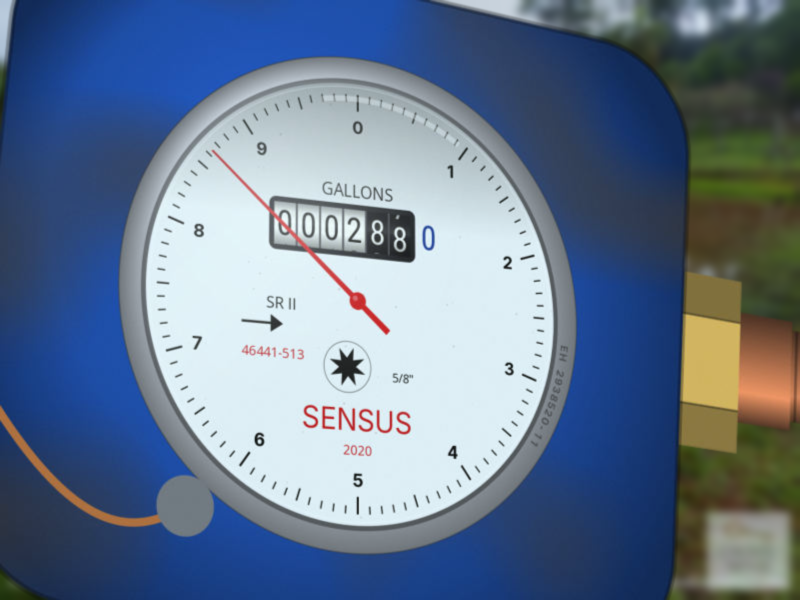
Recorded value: 2878.6; gal
